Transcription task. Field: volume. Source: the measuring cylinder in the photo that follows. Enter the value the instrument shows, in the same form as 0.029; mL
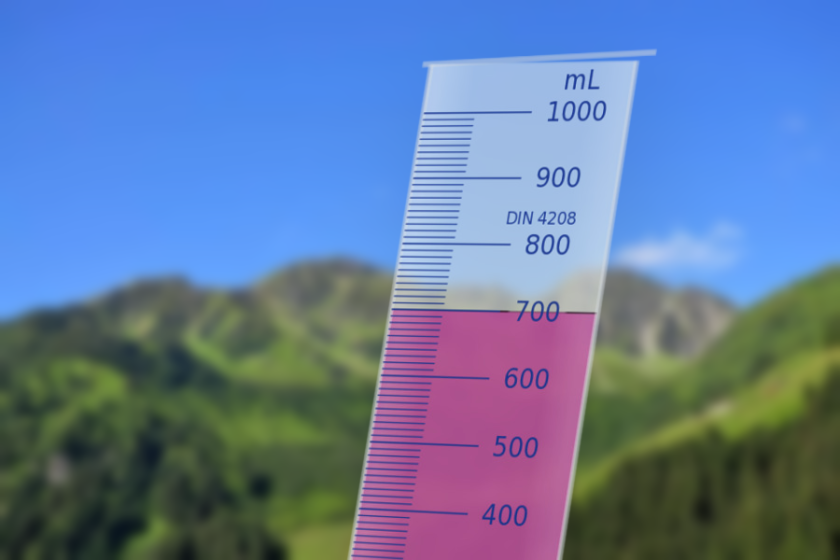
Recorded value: 700; mL
